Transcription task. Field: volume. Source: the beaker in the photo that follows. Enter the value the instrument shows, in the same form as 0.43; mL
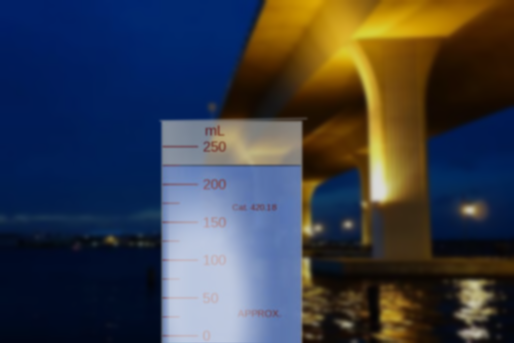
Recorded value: 225; mL
